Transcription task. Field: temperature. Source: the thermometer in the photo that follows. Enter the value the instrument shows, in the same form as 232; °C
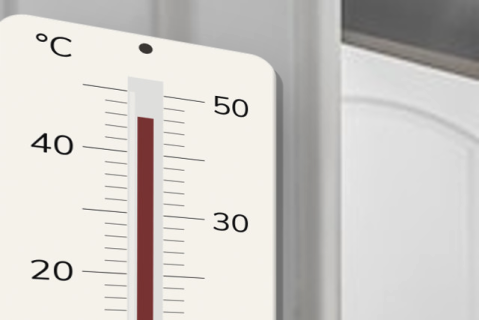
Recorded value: 46; °C
